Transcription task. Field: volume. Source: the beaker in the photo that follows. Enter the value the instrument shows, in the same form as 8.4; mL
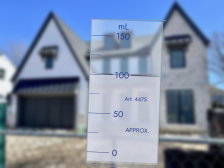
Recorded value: 100; mL
